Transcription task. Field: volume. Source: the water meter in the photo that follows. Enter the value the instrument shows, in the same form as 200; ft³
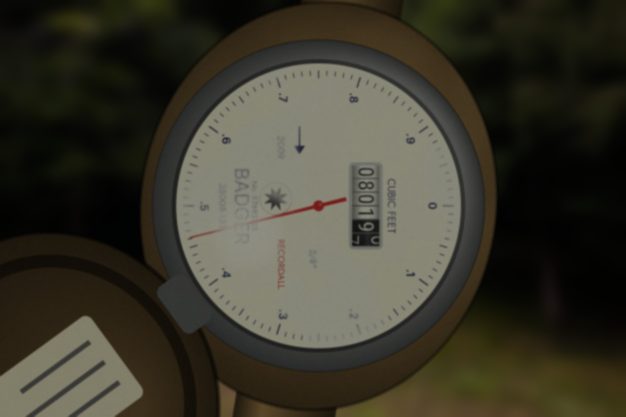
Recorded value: 80196.46; ft³
